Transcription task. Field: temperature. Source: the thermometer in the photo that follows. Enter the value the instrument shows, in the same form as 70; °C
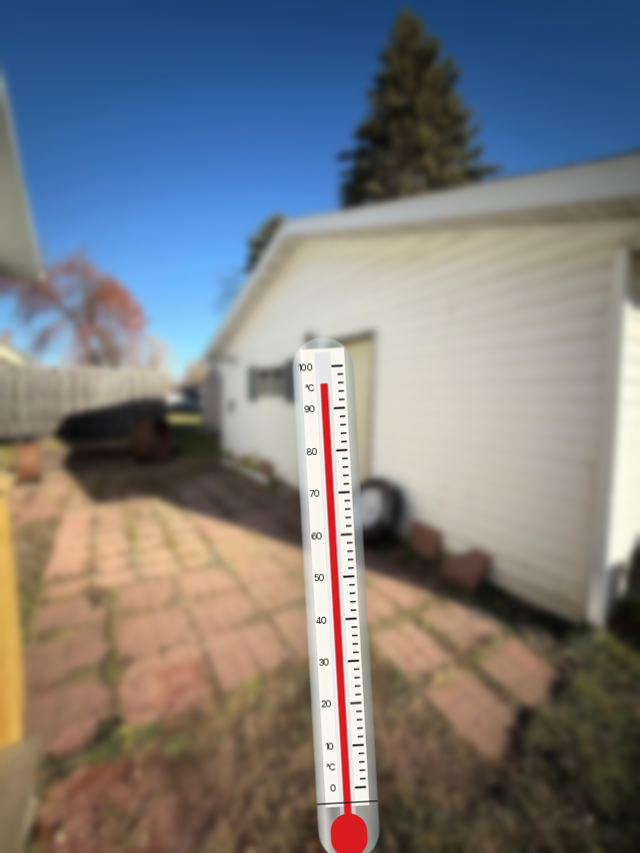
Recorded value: 96; °C
